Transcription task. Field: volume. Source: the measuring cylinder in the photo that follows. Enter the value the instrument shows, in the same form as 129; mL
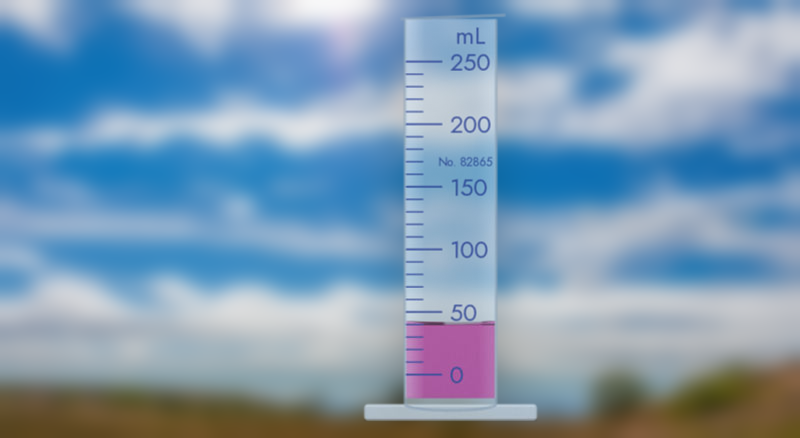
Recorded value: 40; mL
